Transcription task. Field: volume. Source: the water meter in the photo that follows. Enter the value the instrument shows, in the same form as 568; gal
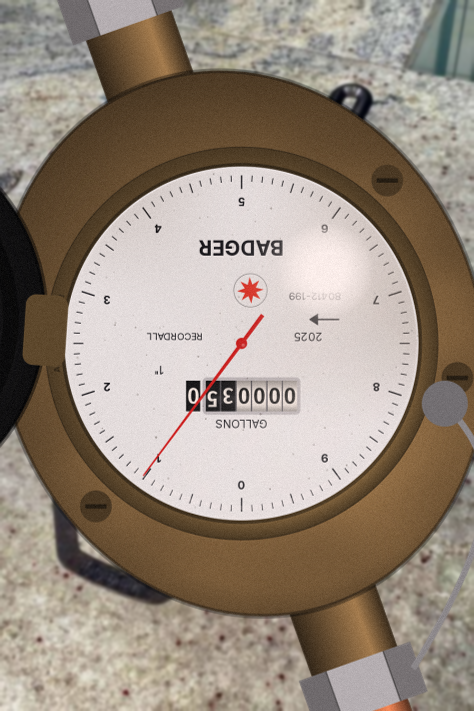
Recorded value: 351.0; gal
